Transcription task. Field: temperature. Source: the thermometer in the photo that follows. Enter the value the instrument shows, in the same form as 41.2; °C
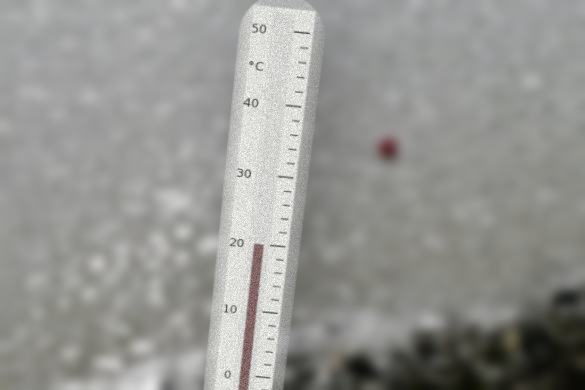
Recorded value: 20; °C
